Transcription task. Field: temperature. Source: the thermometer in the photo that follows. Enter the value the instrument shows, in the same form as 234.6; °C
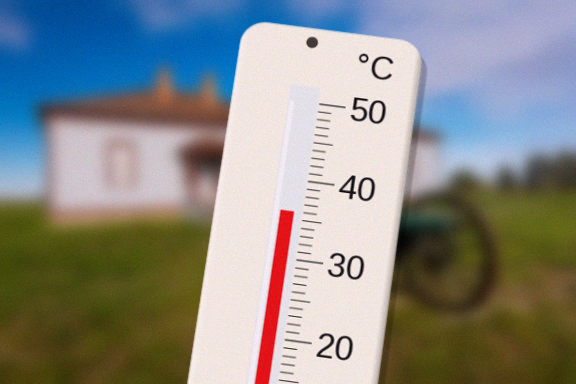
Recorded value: 36; °C
